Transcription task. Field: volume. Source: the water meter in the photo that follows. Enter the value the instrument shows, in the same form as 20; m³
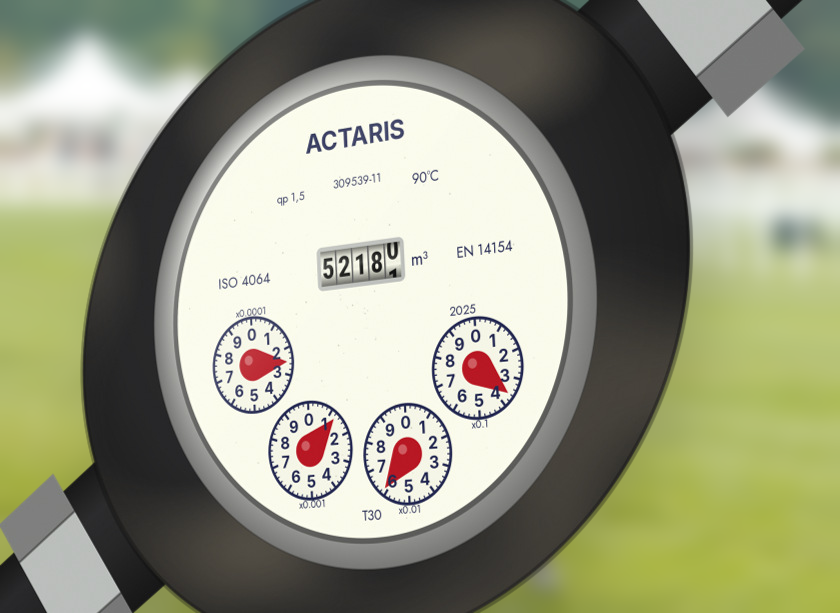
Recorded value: 52180.3612; m³
